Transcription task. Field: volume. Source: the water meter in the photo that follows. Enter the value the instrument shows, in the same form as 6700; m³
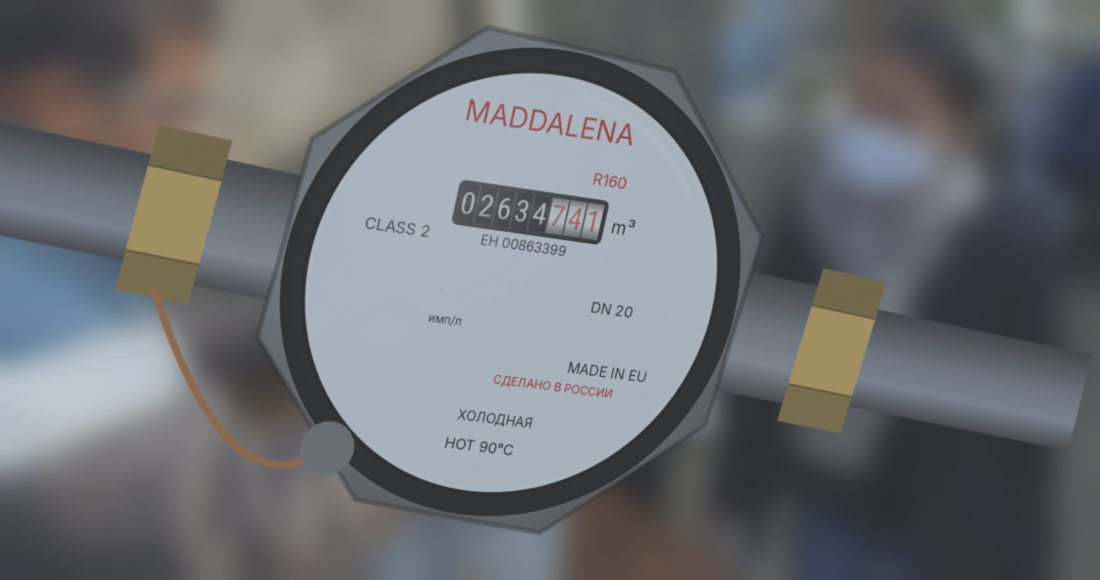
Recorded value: 2634.741; m³
